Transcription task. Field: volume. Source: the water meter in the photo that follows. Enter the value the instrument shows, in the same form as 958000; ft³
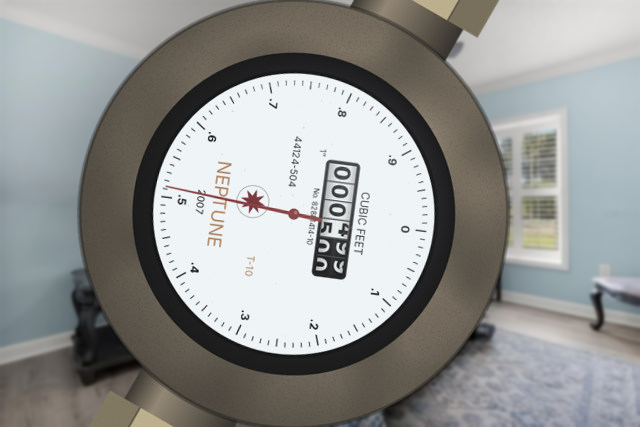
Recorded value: 499.51; ft³
